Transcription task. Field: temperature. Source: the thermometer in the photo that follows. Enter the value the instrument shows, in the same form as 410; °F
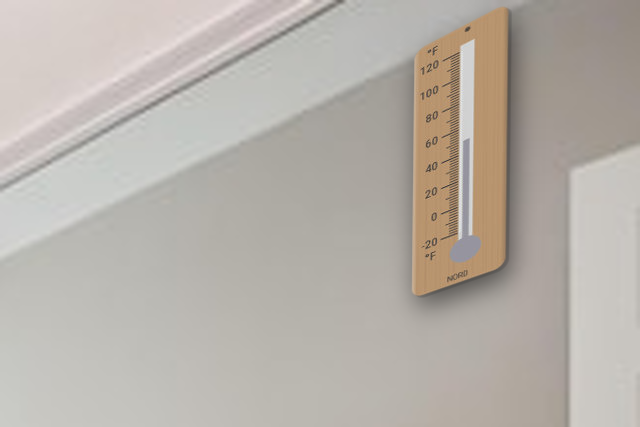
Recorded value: 50; °F
